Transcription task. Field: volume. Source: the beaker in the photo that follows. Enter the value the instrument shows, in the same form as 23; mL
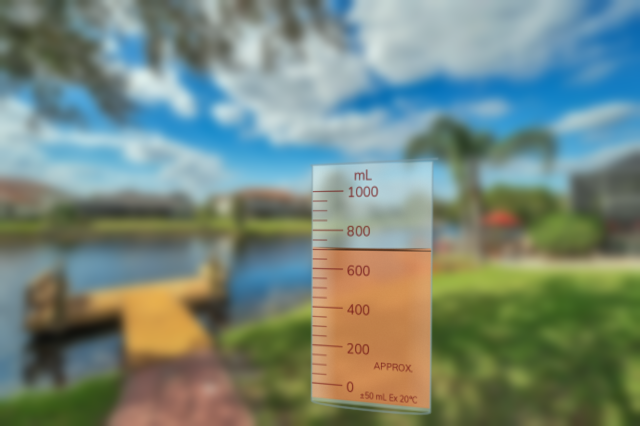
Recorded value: 700; mL
